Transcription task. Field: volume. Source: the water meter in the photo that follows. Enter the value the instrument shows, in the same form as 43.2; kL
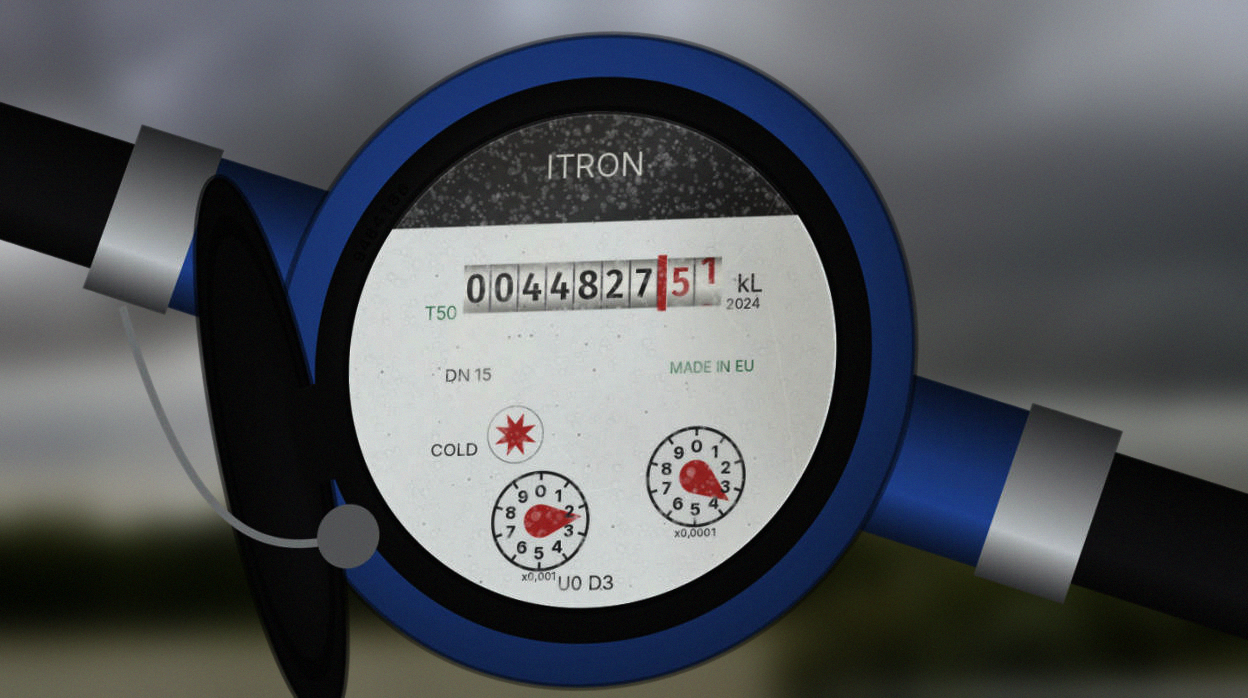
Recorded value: 44827.5123; kL
